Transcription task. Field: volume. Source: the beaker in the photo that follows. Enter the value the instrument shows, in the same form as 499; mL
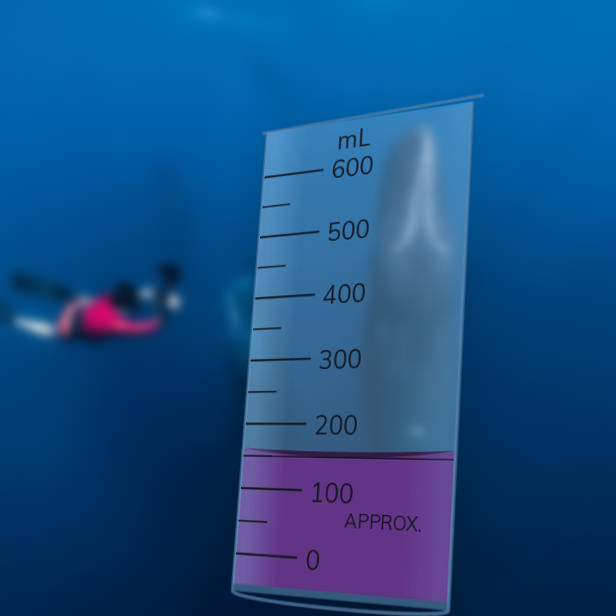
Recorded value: 150; mL
